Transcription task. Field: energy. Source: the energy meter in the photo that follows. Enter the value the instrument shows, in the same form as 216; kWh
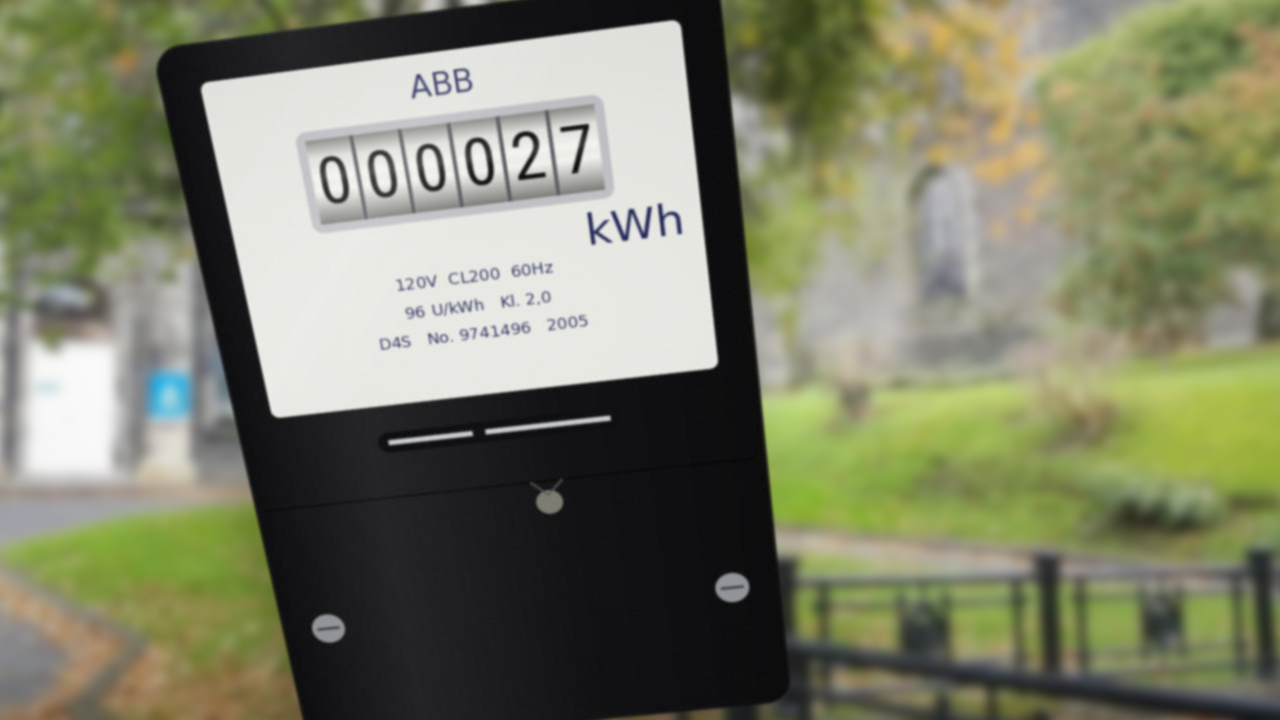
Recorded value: 27; kWh
